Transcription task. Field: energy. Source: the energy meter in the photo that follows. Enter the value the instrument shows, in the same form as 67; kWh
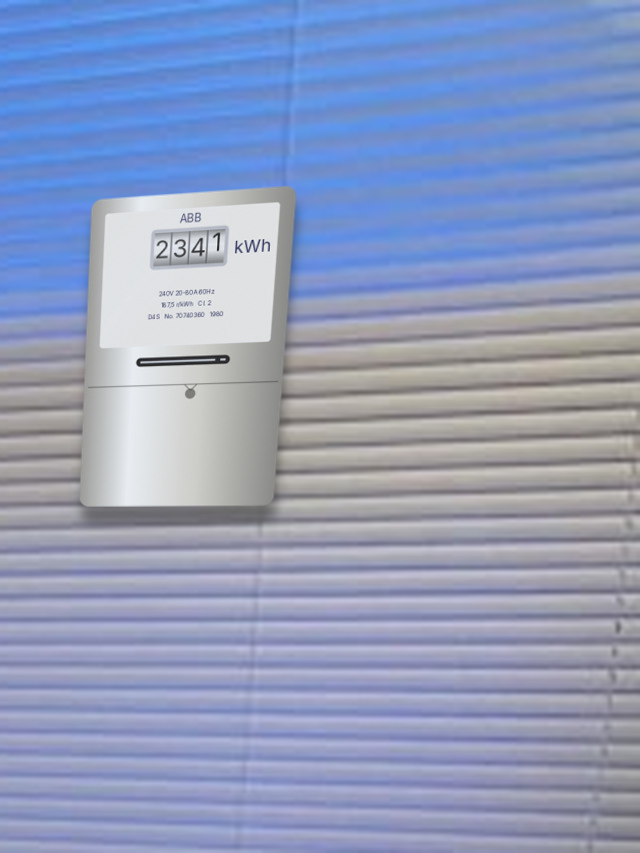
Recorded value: 2341; kWh
